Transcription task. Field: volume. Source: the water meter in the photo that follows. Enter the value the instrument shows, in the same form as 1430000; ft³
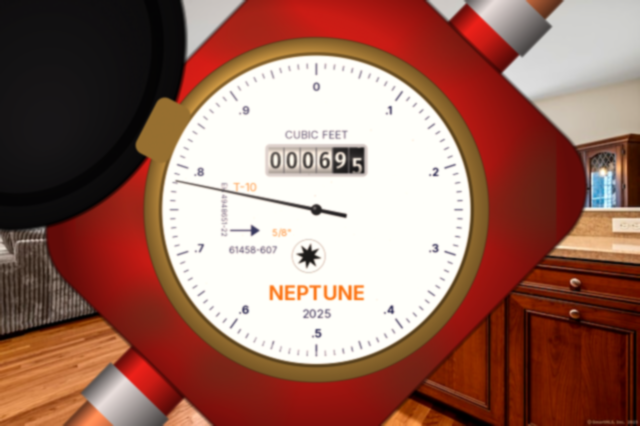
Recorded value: 694.78; ft³
